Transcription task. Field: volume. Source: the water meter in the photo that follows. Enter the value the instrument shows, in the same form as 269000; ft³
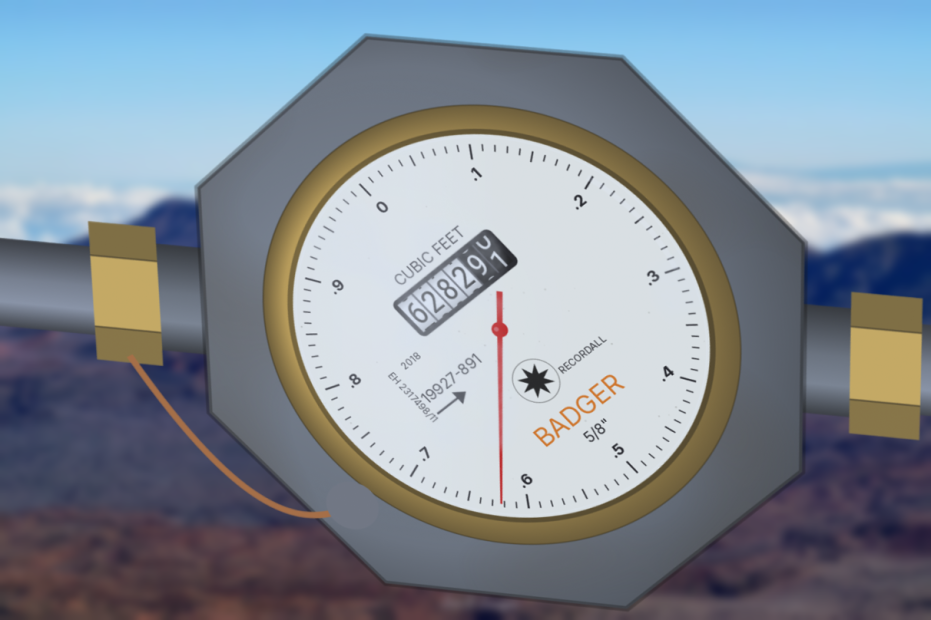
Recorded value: 628290.62; ft³
